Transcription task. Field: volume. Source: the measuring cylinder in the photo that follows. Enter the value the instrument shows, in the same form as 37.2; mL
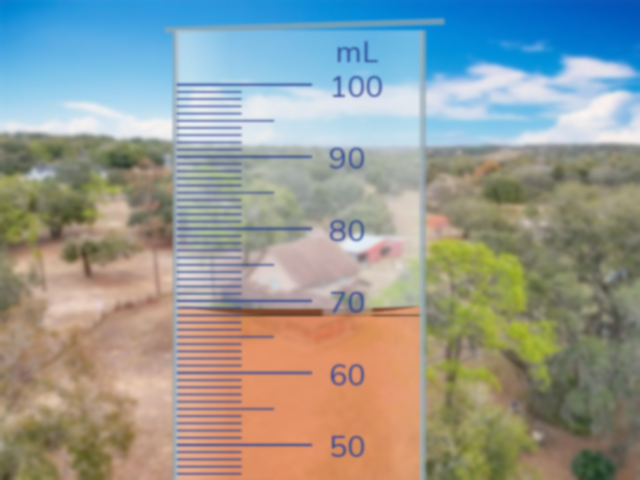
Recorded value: 68; mL
